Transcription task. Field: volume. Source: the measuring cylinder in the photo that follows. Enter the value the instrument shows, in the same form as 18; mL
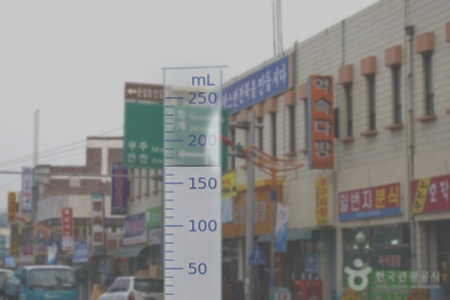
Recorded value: 170; mL
